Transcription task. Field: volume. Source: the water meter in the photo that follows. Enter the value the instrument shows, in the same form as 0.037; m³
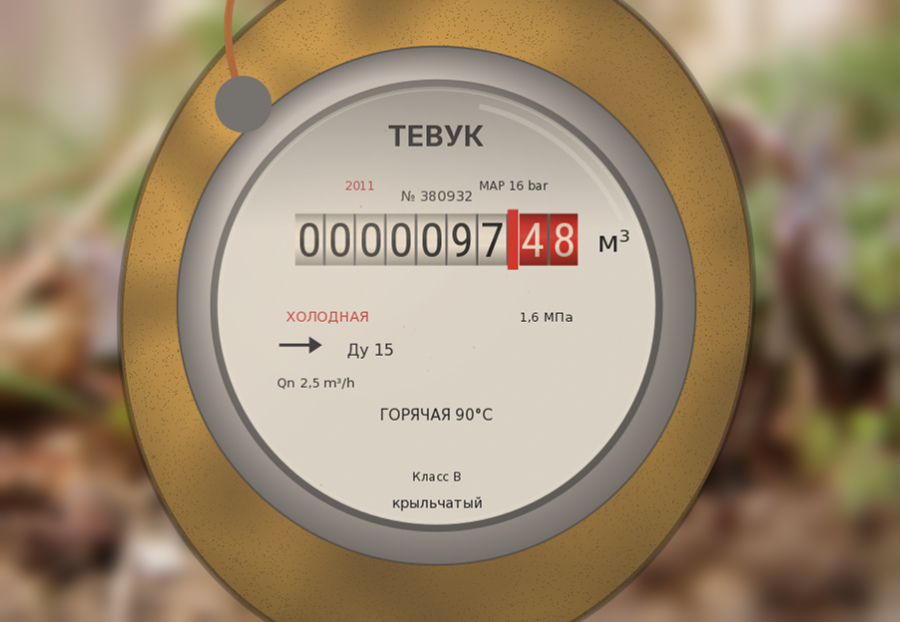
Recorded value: 97.48; m³
